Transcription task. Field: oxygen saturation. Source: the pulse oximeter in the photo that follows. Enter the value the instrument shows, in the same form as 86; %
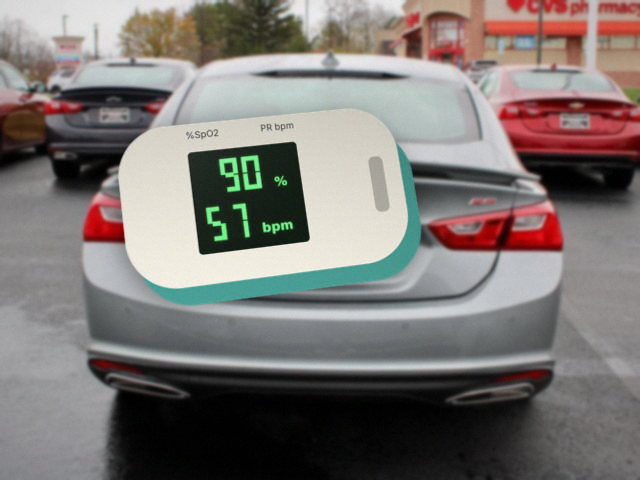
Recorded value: 90; %
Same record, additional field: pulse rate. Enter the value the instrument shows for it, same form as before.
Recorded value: 57; bpm
